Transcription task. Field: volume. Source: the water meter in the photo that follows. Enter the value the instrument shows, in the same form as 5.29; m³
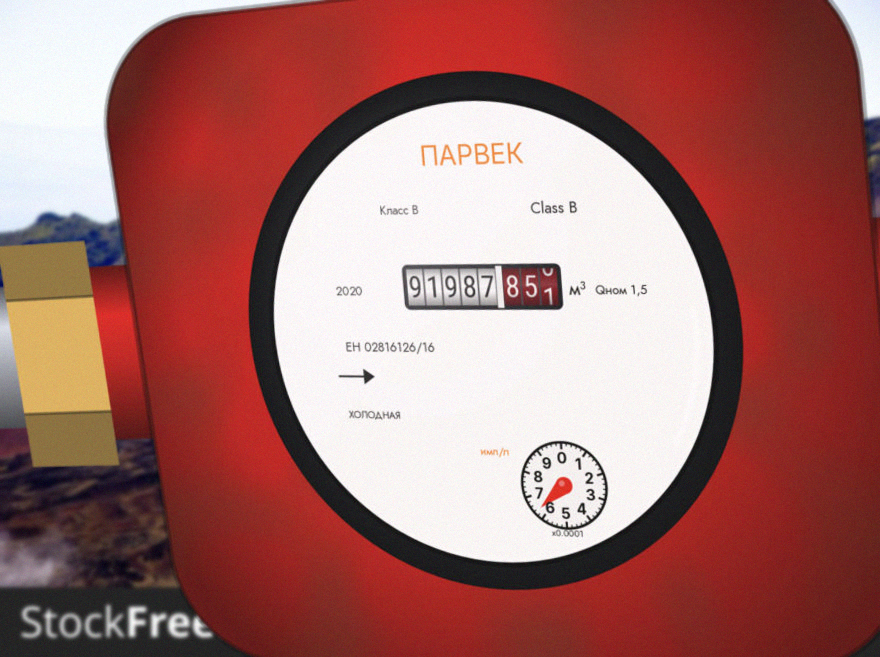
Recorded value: 91987.8506; m³
